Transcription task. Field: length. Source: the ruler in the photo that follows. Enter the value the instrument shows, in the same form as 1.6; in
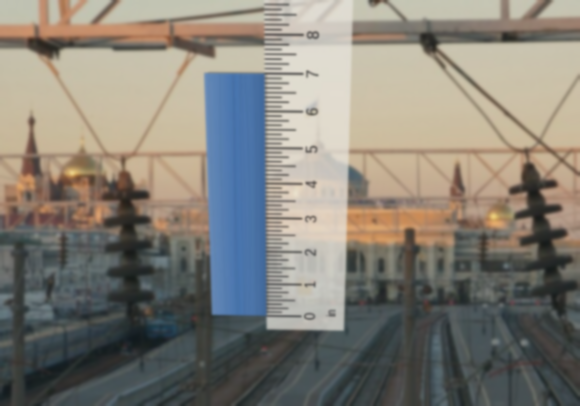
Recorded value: 7; in
